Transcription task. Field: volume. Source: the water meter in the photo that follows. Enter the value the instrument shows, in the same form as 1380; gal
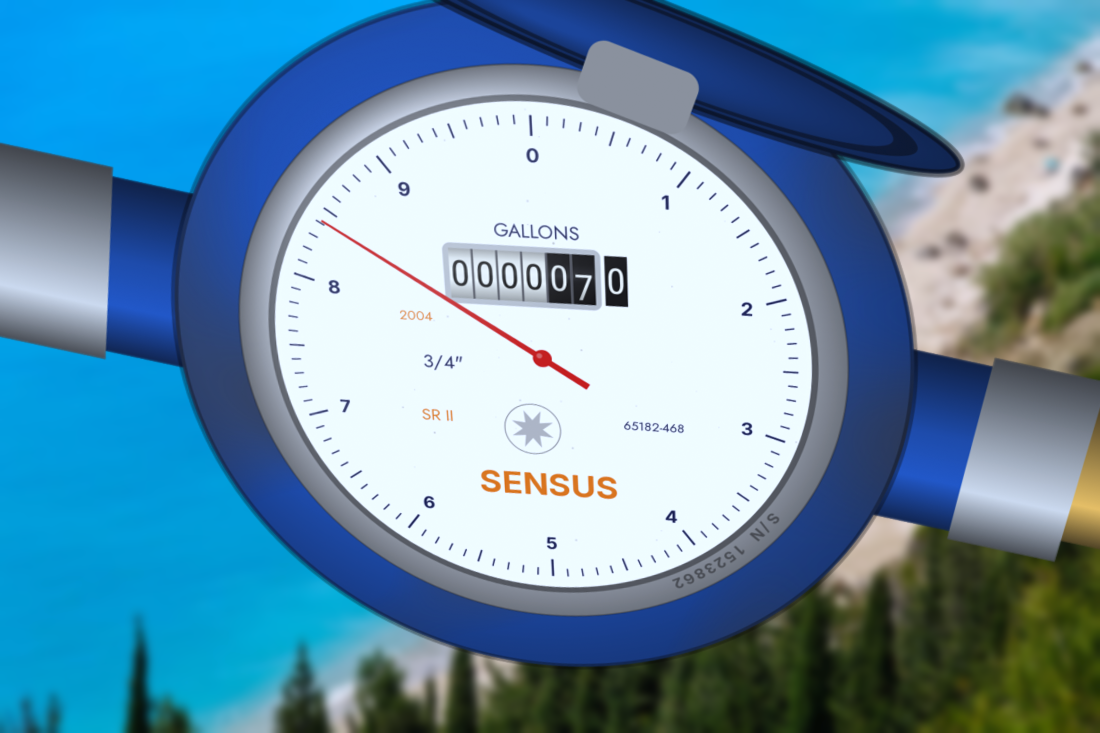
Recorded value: 68.4; gal
